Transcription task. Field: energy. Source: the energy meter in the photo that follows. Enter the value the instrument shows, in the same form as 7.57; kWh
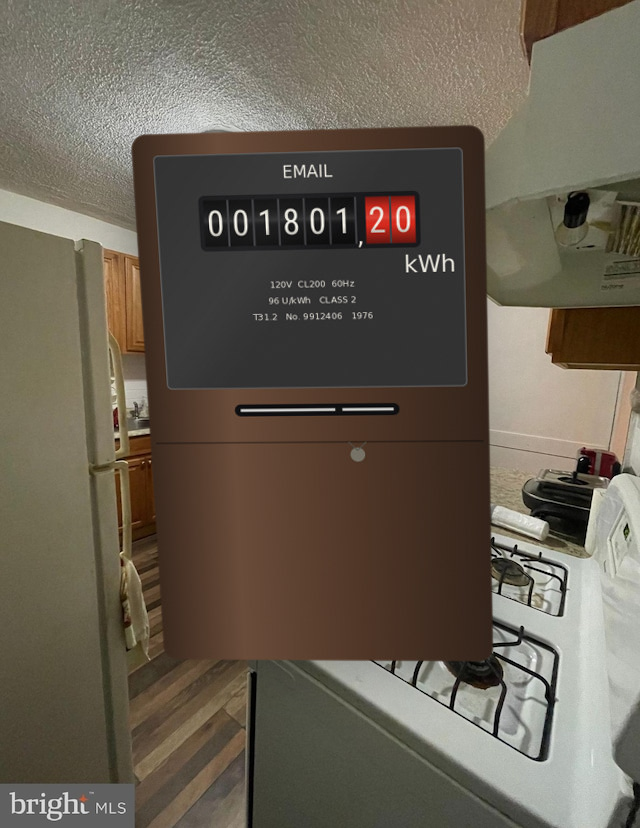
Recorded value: 1801.20; kWh
